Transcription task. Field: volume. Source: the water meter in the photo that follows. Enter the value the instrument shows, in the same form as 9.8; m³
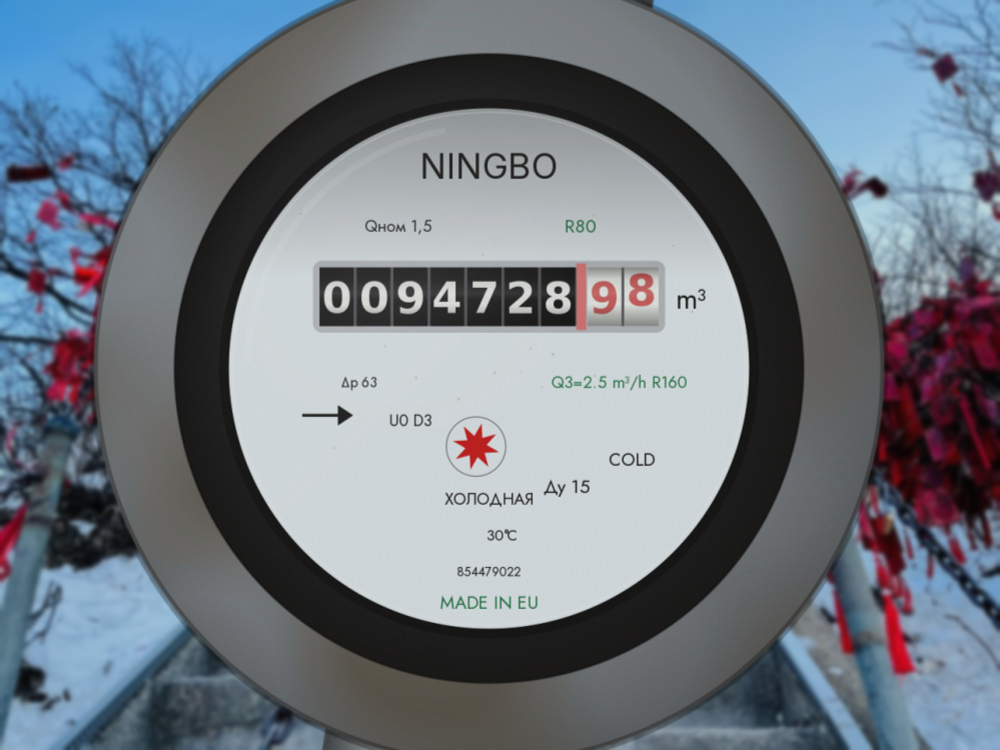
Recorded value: 94728.98; m³
